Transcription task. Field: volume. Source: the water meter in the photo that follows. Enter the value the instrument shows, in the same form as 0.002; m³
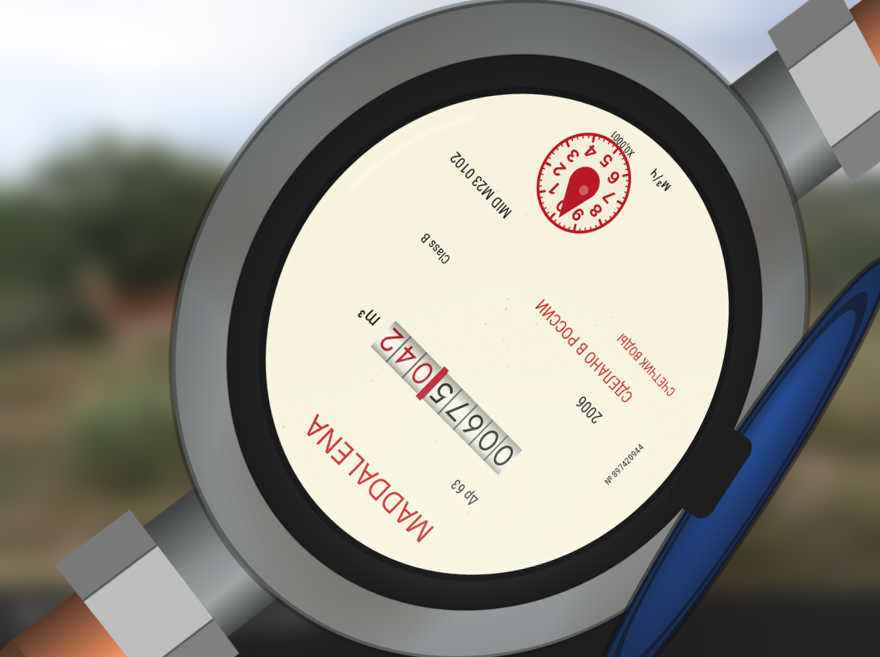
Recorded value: 675.0419; m³
